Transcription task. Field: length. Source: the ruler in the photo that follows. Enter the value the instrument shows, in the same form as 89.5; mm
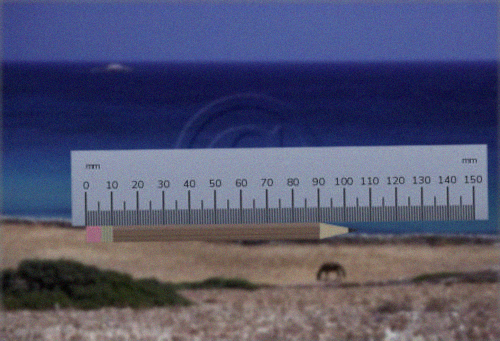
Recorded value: 105; mm
